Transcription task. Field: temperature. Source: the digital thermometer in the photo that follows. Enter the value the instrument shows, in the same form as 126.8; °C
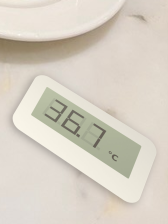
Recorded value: 36.7; °C
